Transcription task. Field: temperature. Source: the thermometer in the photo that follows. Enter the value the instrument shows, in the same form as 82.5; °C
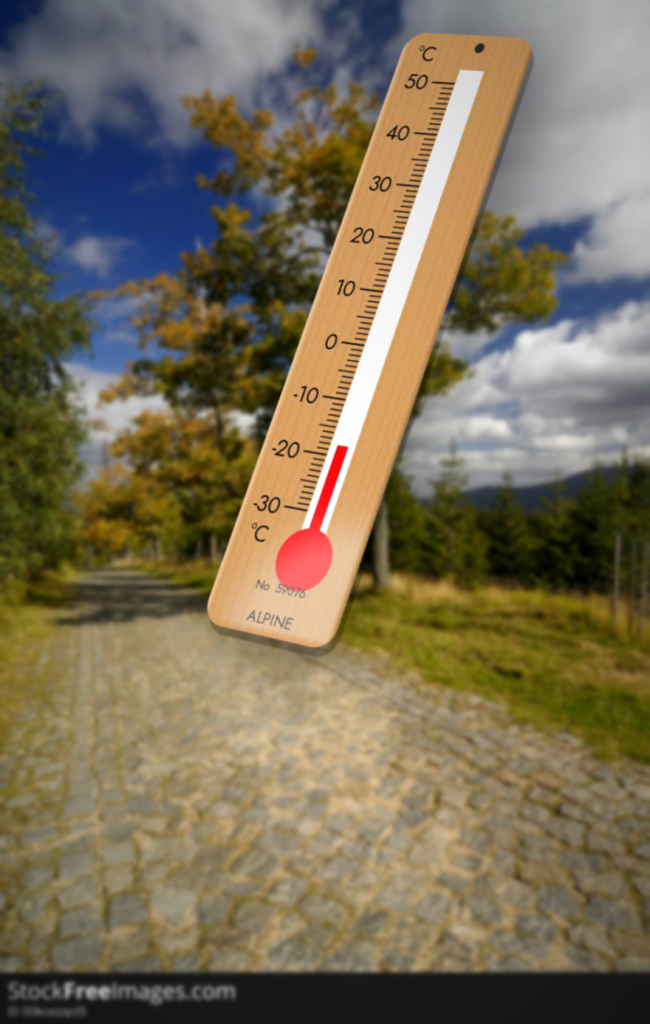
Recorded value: -18; °C
